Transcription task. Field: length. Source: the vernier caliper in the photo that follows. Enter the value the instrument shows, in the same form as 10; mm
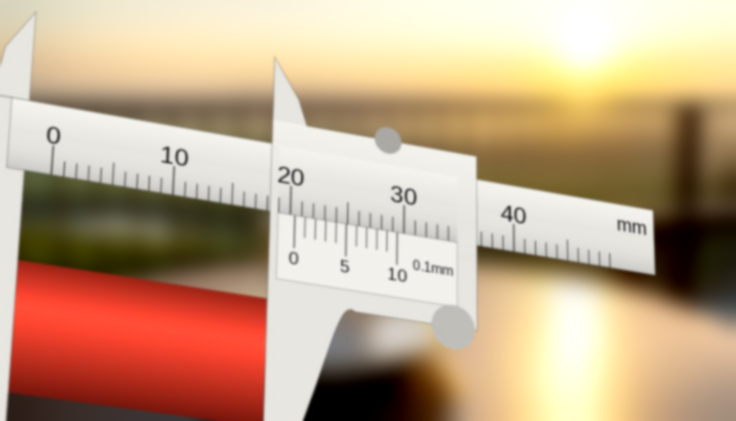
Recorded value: 20.4; mm
